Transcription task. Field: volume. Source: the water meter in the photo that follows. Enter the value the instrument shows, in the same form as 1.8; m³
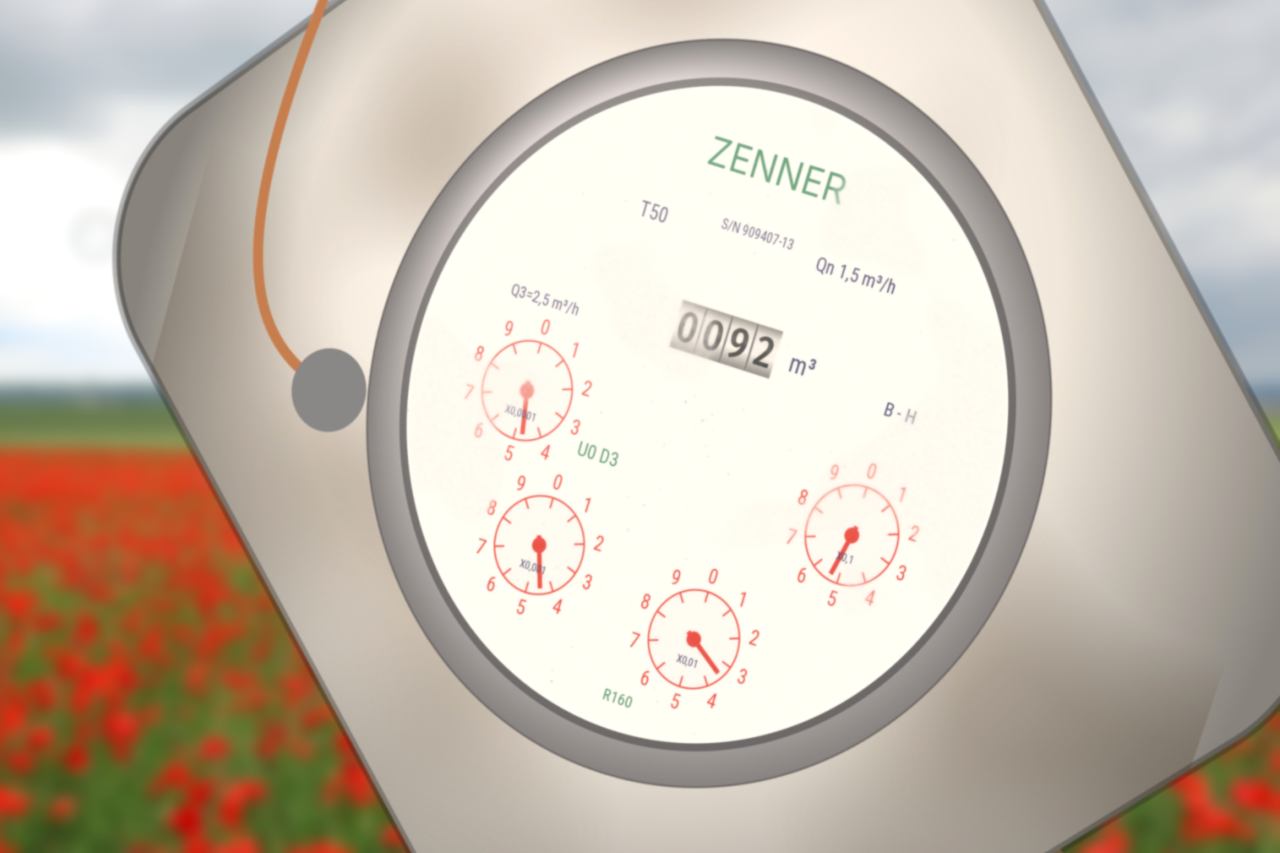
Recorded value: 92.5344; m³
